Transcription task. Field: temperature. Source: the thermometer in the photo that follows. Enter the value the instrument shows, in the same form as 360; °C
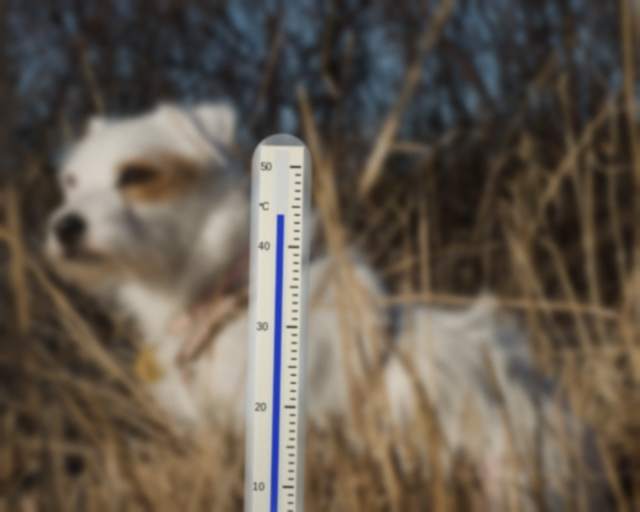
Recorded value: 44; °C
